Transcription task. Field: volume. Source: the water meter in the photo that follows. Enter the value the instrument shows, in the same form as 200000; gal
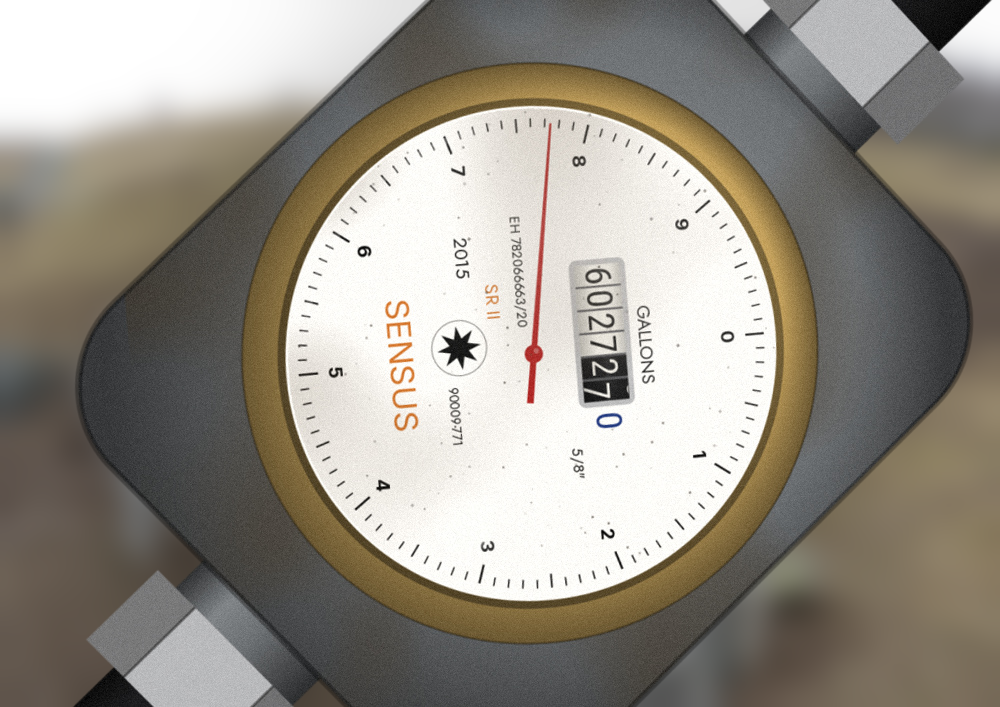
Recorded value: 6027267.7; gal
